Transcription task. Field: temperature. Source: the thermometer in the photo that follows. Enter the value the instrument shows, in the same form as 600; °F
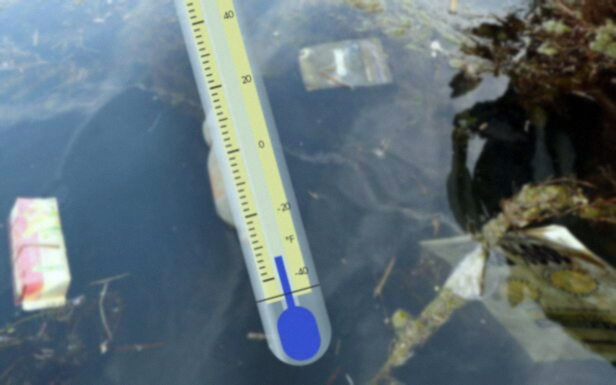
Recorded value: -34; °F
